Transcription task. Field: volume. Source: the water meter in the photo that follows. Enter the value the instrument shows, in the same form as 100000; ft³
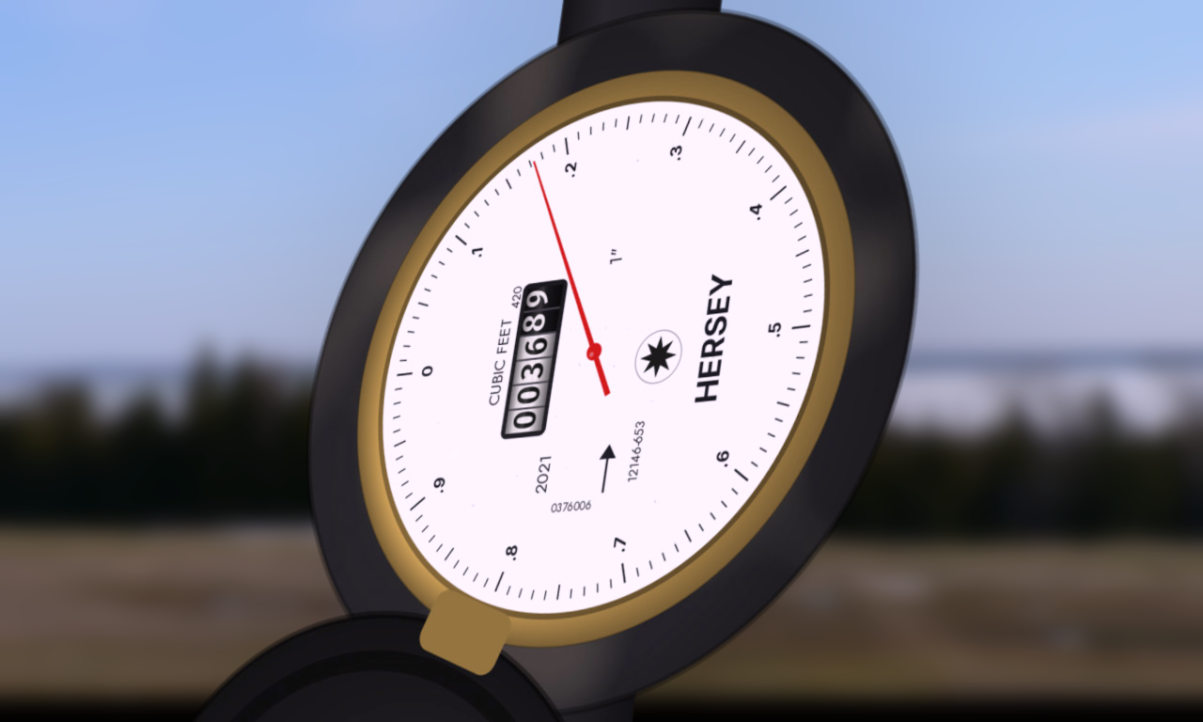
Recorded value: 3689.17; ft³
